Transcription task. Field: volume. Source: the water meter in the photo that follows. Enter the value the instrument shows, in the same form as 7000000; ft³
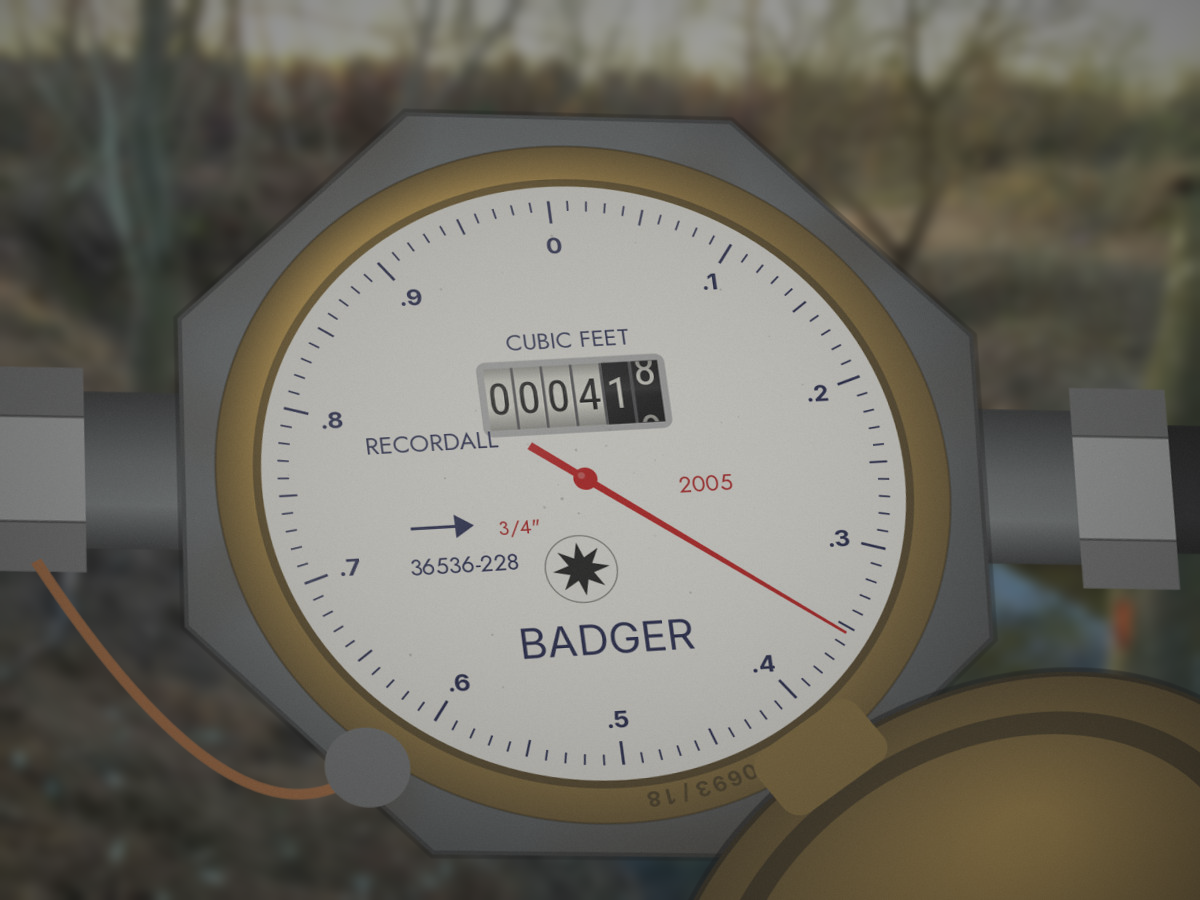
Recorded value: 418.35; ft³
